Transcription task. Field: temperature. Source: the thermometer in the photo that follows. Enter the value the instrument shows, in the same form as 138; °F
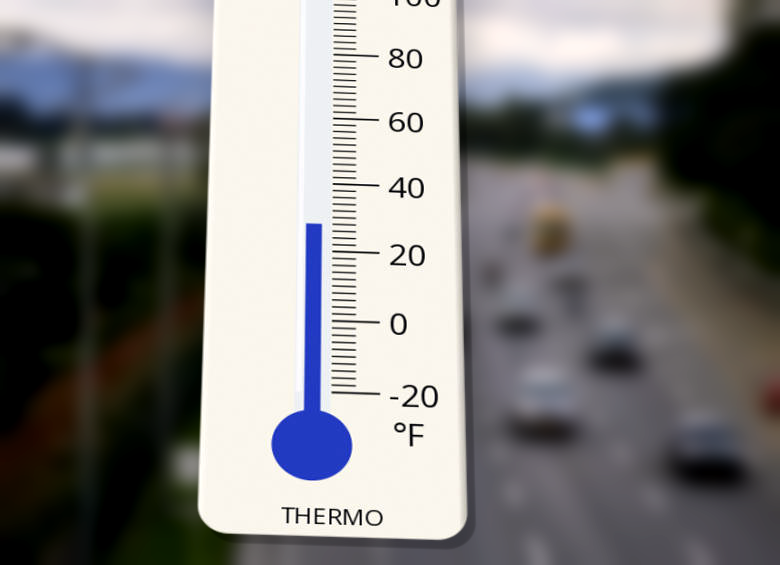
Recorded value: 28; °F
